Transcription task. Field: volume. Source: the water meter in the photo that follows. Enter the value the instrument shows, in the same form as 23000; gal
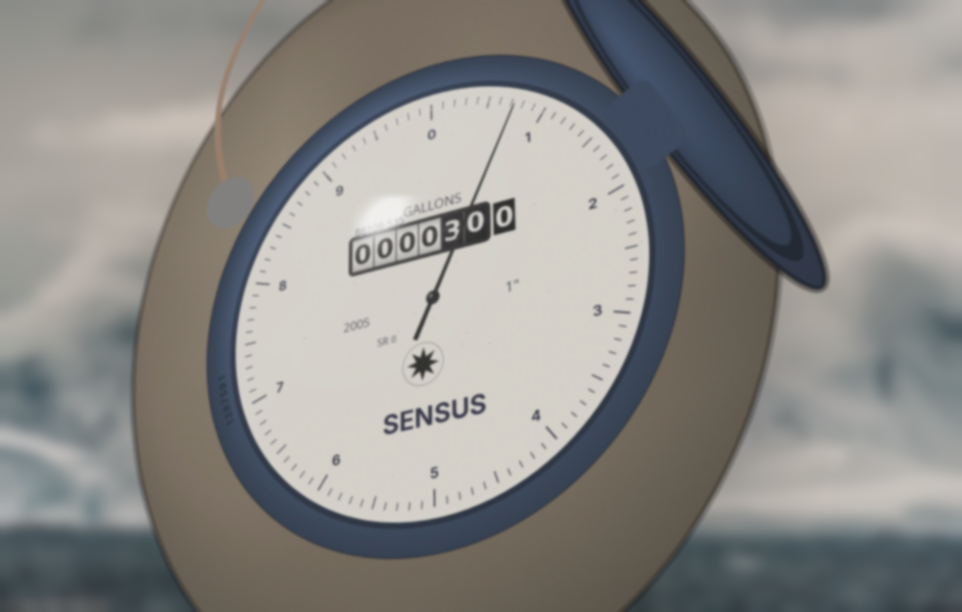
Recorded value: 300.7; gal
